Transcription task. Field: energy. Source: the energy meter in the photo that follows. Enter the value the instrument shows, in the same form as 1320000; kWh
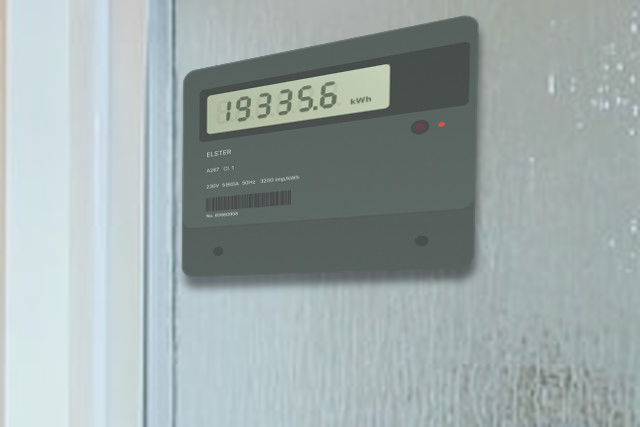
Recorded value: 19335.6; kWh
